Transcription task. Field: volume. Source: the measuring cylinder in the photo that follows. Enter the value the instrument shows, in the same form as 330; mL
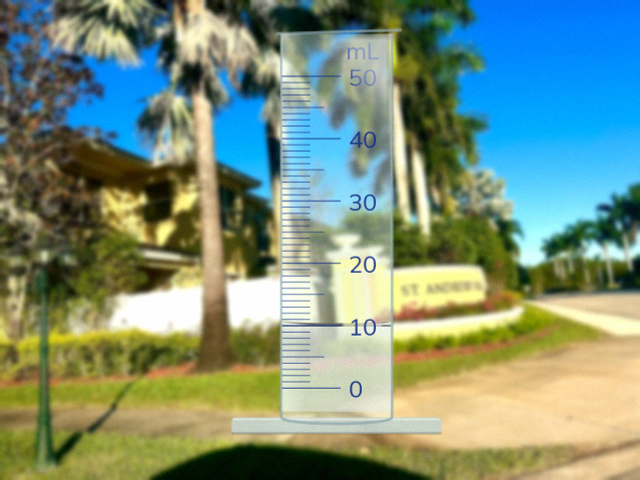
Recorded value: 10; mL
